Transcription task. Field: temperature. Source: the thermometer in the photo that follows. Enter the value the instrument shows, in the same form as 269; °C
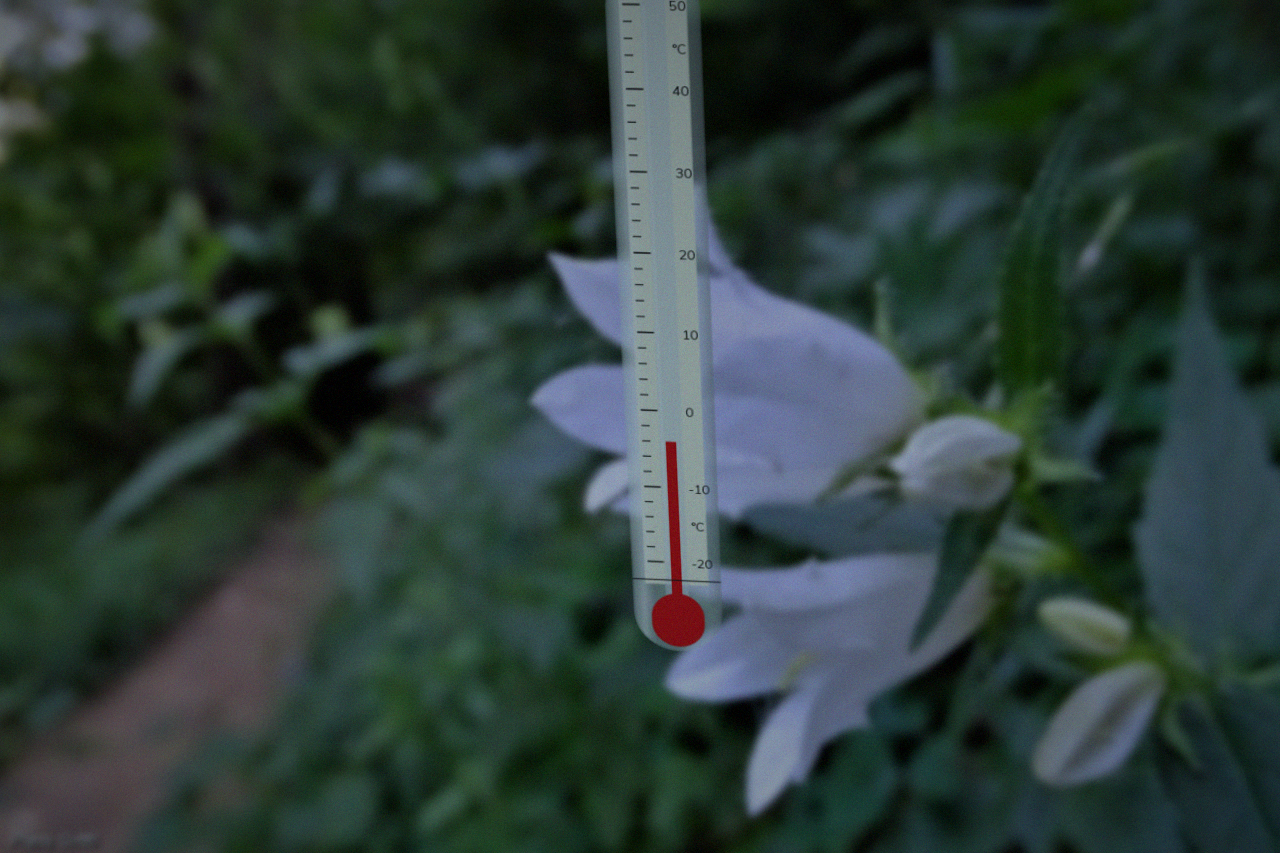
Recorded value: -4; °C
